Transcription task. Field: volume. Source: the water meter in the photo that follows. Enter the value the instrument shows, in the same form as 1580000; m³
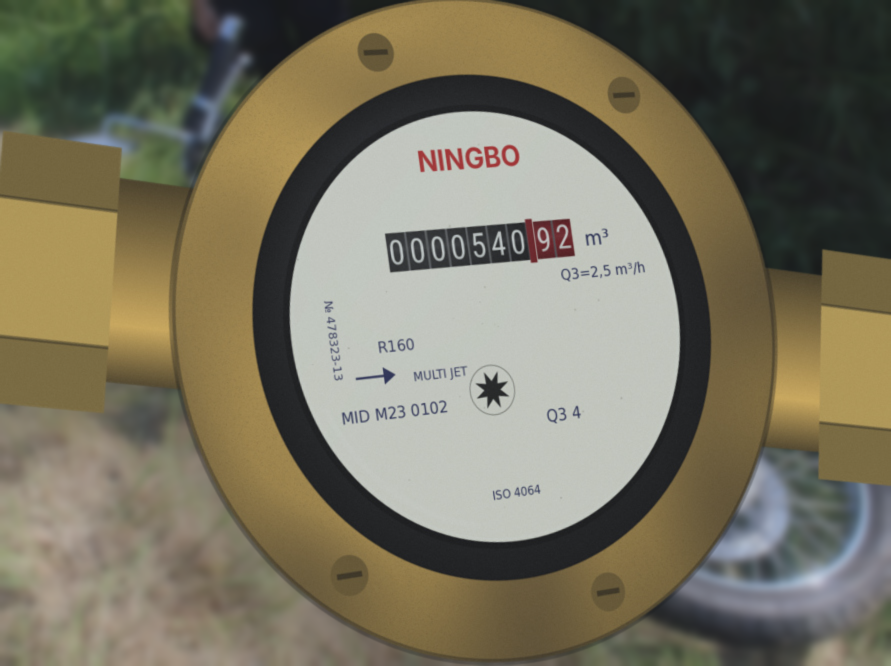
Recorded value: 540.92; m³
